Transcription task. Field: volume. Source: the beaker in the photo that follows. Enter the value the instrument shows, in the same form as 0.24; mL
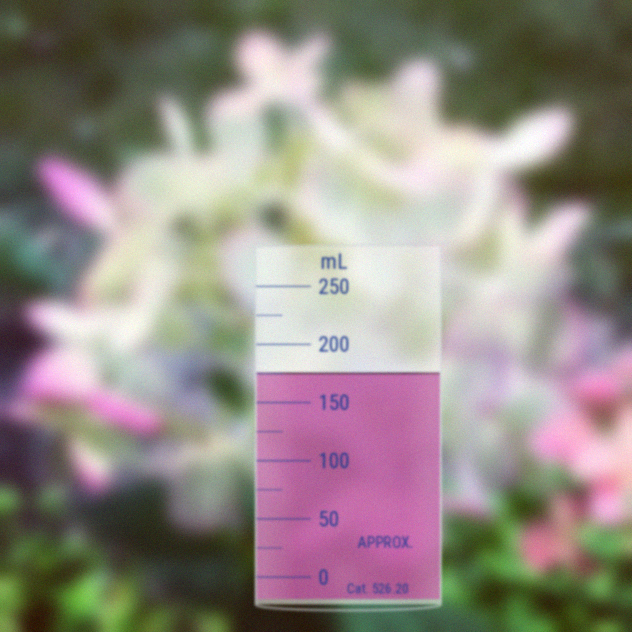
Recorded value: 175; mL
